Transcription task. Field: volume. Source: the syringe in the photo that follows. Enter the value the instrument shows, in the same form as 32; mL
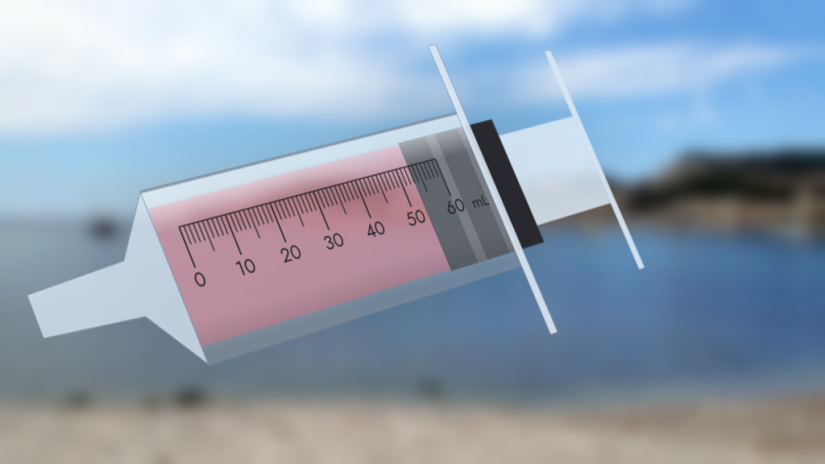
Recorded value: 53; mL
